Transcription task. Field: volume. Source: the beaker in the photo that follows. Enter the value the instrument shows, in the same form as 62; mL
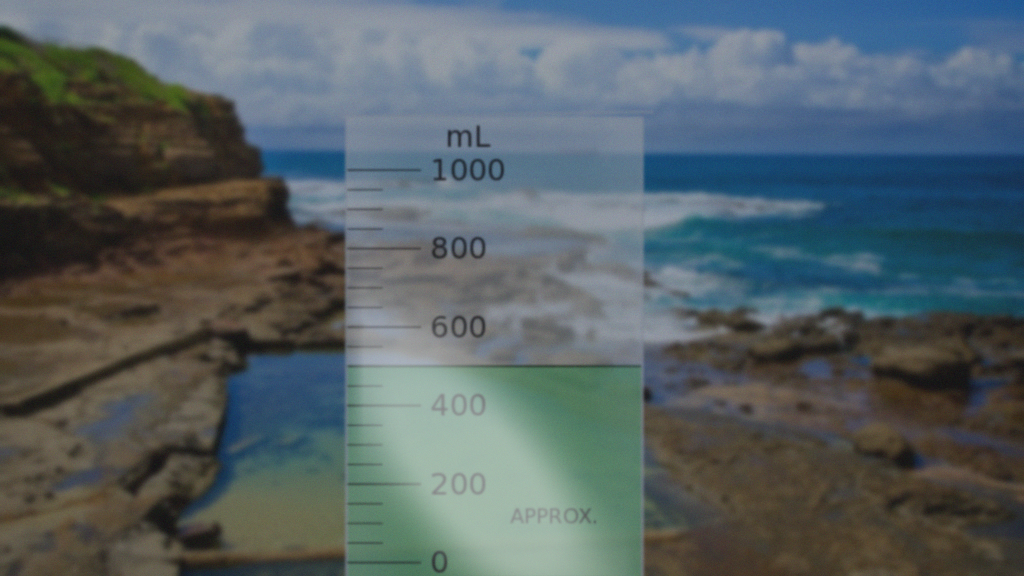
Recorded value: 500; mL
